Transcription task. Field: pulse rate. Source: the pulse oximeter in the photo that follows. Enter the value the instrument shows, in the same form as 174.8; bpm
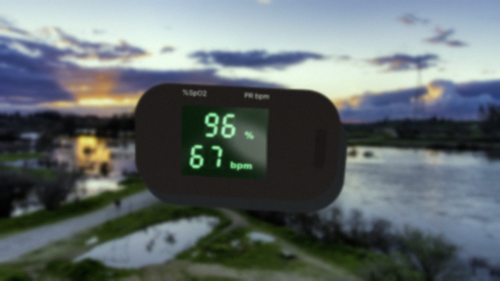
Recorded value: 67; bpm
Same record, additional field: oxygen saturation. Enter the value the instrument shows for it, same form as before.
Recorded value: 96; %
